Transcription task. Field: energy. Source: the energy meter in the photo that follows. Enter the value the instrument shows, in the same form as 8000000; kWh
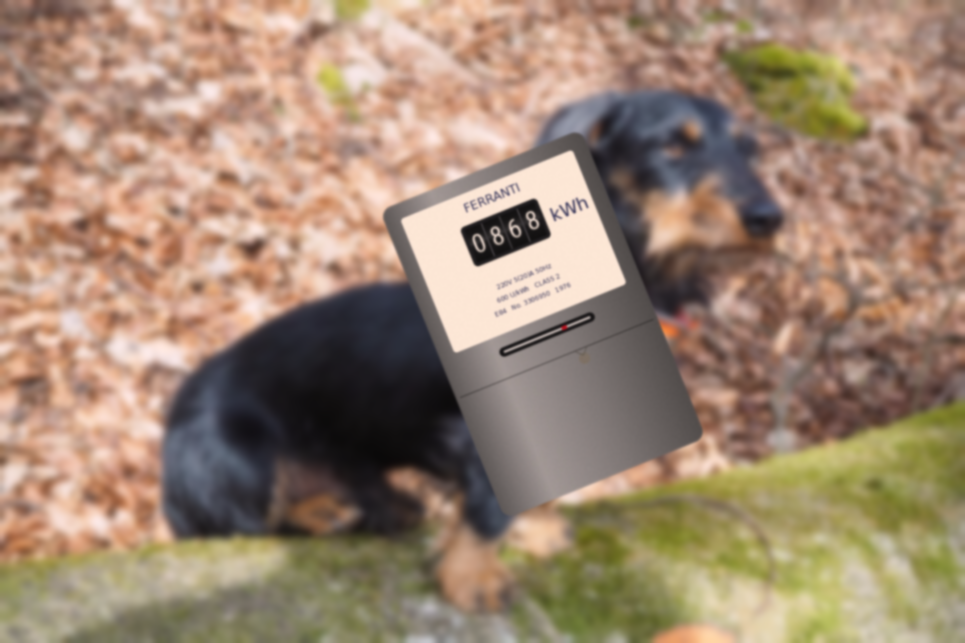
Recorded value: 868; kWh
